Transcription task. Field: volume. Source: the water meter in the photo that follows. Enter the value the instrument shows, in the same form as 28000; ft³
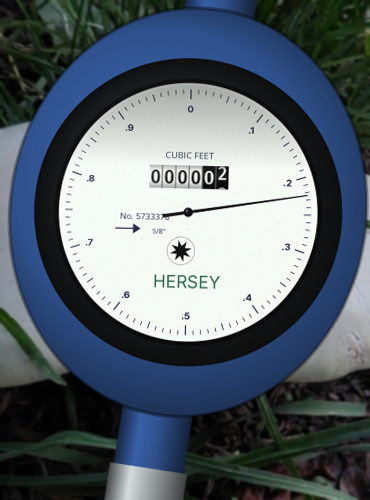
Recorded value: 2.22; ft³
